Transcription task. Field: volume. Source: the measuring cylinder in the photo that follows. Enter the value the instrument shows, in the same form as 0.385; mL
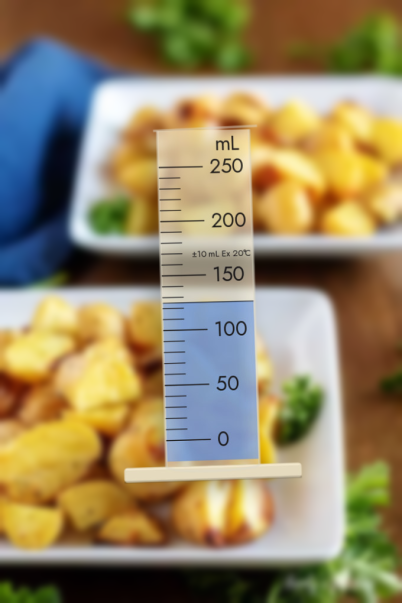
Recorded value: 125; mL
